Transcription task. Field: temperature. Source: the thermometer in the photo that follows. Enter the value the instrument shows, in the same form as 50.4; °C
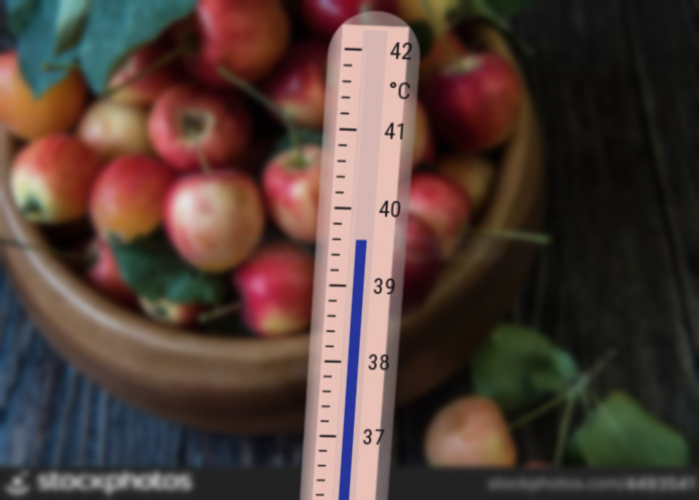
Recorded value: 39.6; °C
